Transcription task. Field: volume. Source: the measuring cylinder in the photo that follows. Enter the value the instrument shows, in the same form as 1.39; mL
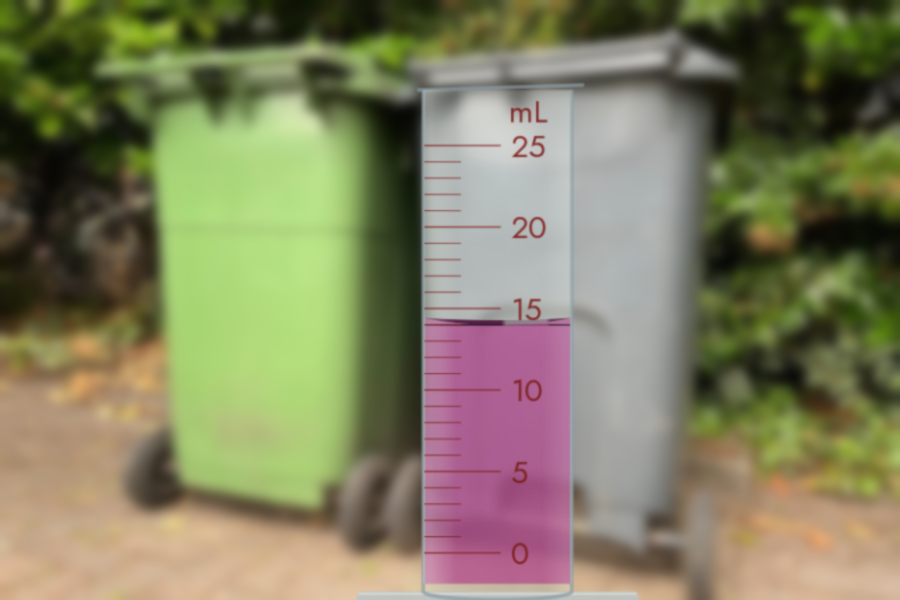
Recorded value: 14; mL
